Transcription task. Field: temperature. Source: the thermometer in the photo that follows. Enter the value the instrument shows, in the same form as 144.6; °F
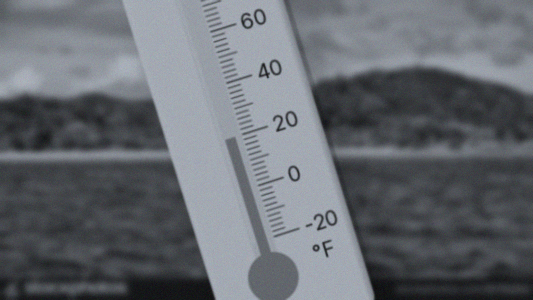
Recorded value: 20; °F
